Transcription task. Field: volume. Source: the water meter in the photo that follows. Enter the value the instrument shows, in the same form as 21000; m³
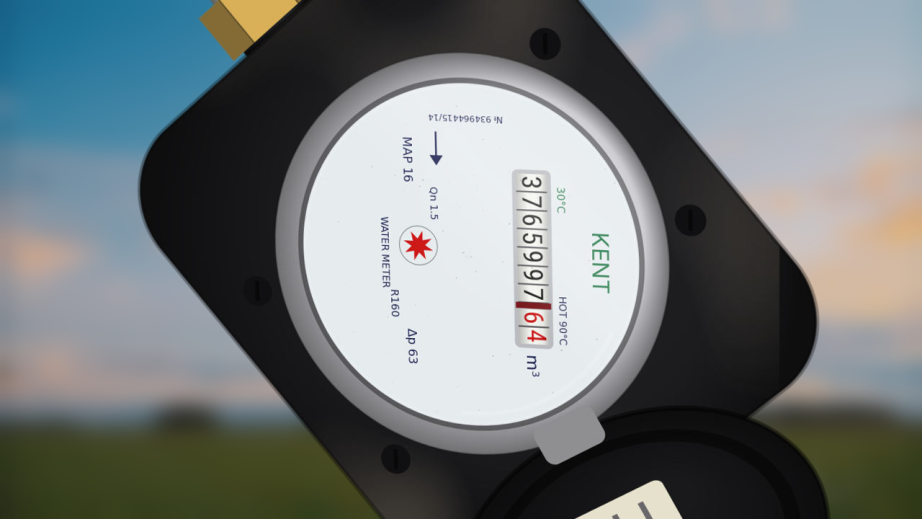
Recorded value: 3765997.64; m³
